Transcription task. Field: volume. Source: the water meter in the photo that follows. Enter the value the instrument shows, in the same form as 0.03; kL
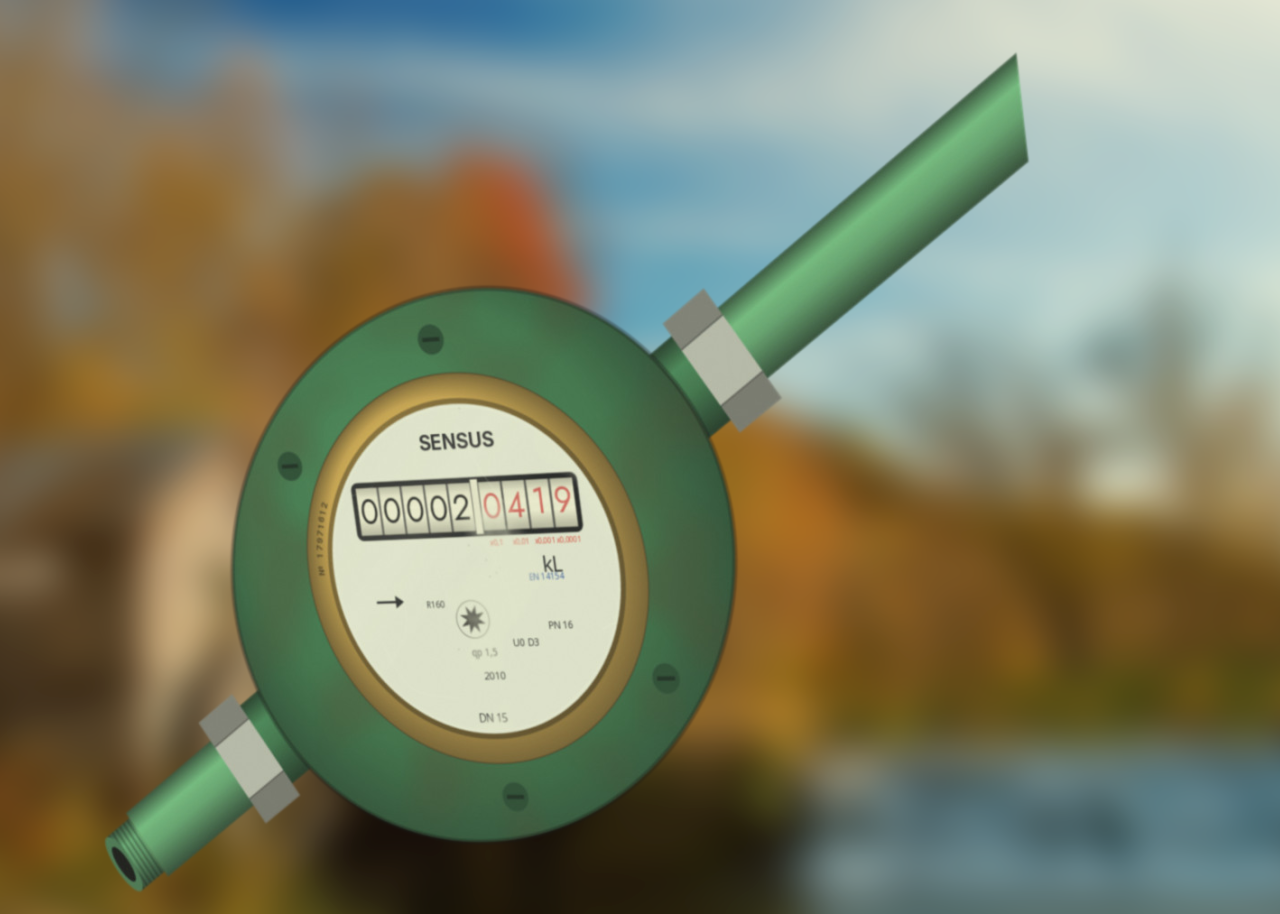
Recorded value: 2.0419; kL
